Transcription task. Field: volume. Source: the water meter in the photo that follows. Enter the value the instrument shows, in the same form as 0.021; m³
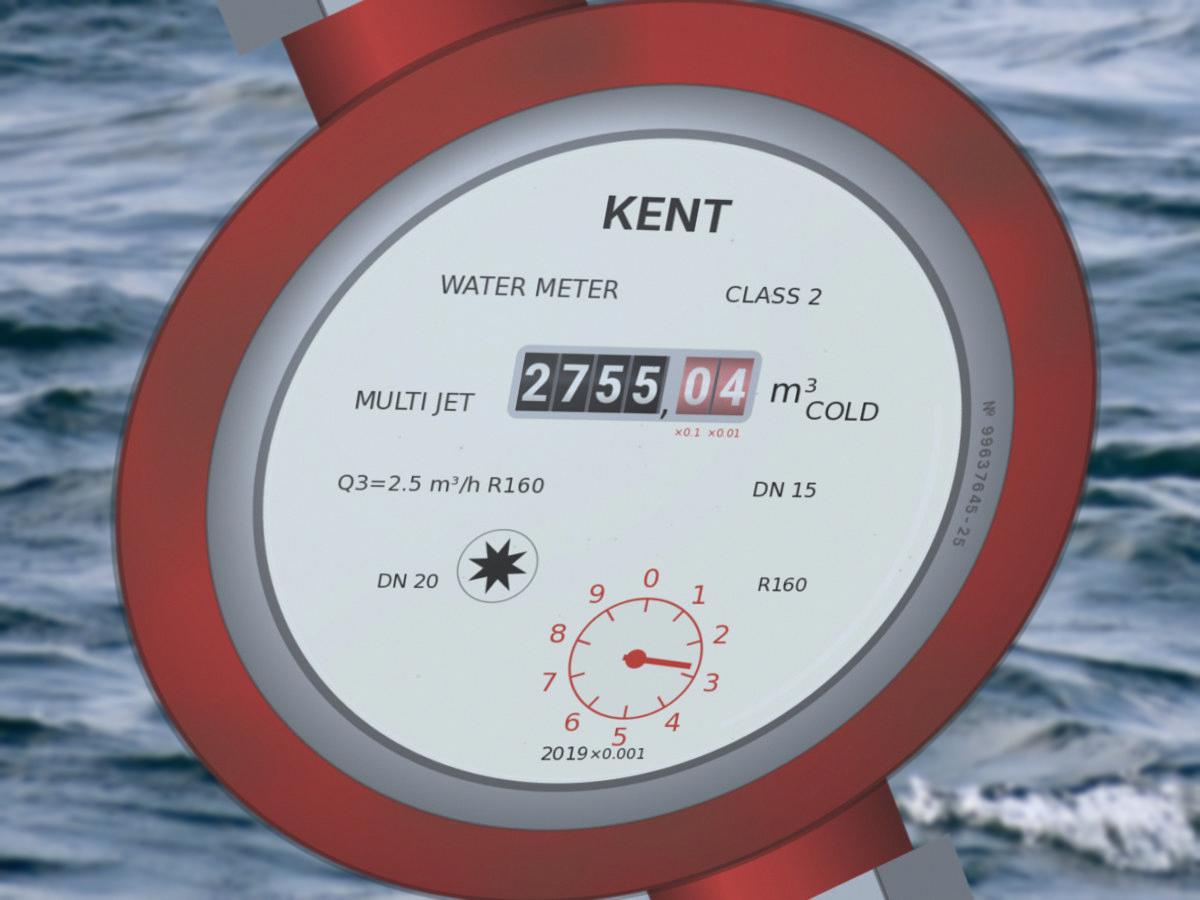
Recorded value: 2755.042; m³
